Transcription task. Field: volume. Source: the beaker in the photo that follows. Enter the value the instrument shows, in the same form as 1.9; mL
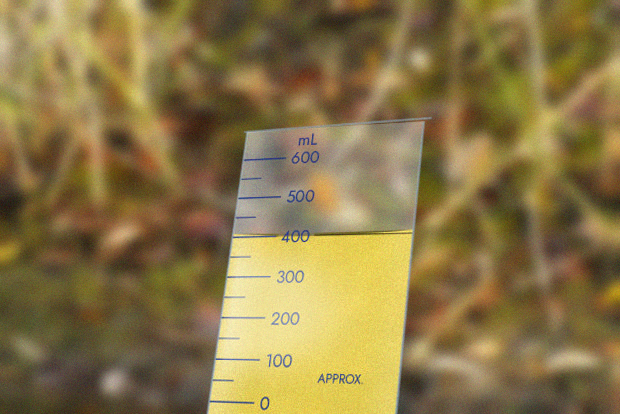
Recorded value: 400; mL
